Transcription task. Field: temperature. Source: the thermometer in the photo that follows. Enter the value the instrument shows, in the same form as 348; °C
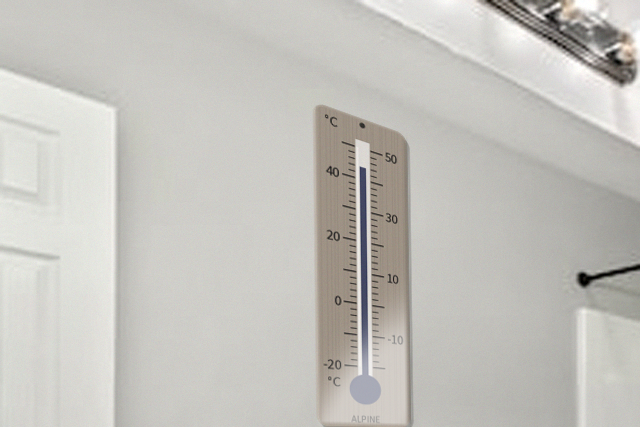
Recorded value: 44; °C
